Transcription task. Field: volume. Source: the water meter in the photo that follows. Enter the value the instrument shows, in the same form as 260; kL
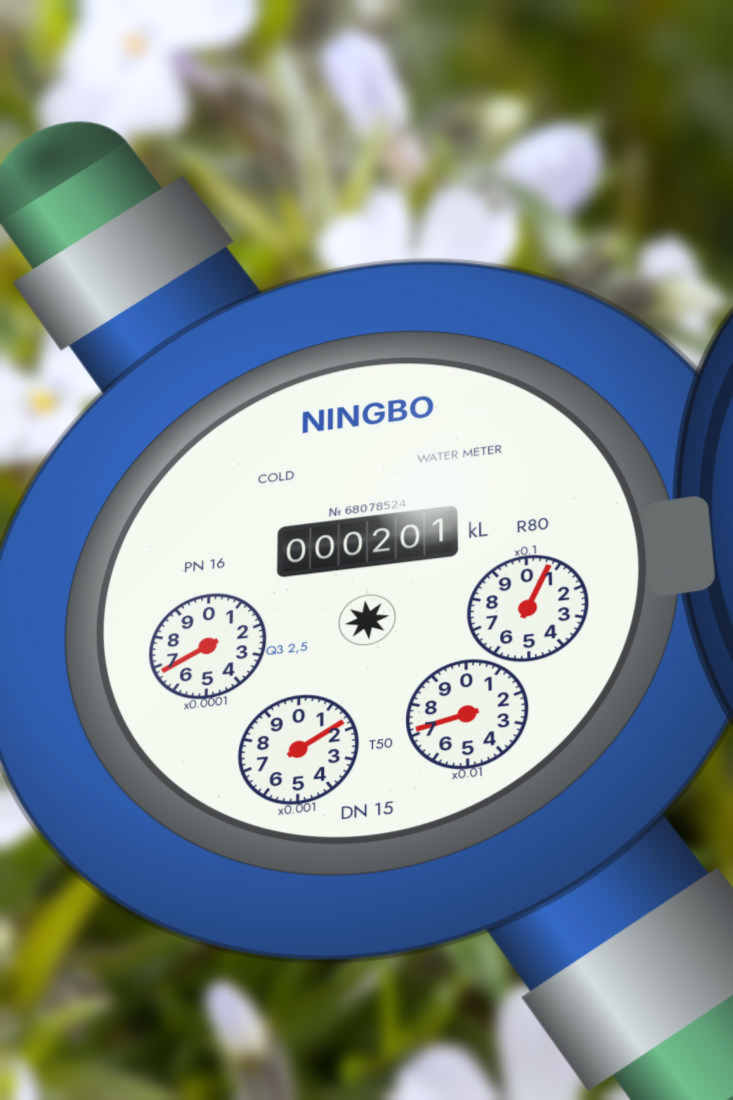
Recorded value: 201.0716; kL
